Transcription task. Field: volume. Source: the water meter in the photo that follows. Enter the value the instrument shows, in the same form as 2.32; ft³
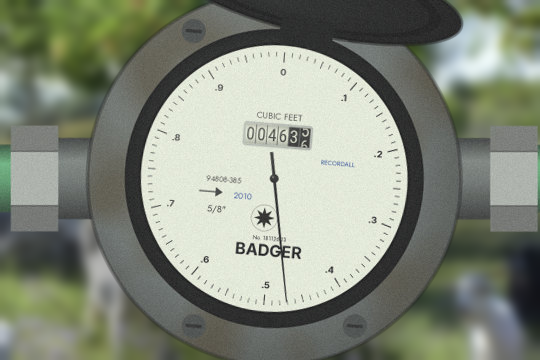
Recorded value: 4635.47; ft³
